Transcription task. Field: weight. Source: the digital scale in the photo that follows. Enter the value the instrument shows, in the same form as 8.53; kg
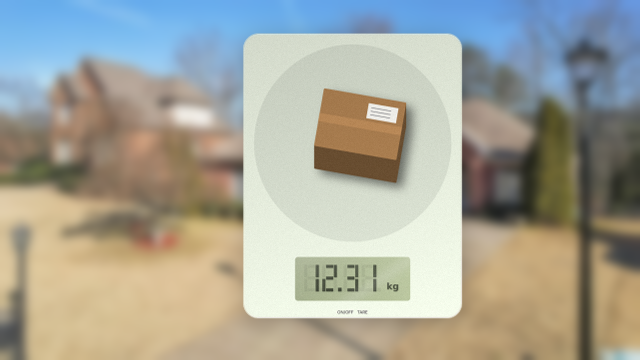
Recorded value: 12.31; kg
